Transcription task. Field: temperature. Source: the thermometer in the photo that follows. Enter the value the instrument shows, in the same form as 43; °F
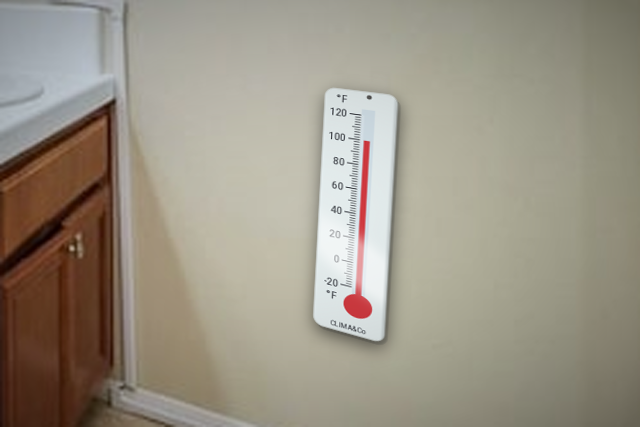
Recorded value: 100; °F
